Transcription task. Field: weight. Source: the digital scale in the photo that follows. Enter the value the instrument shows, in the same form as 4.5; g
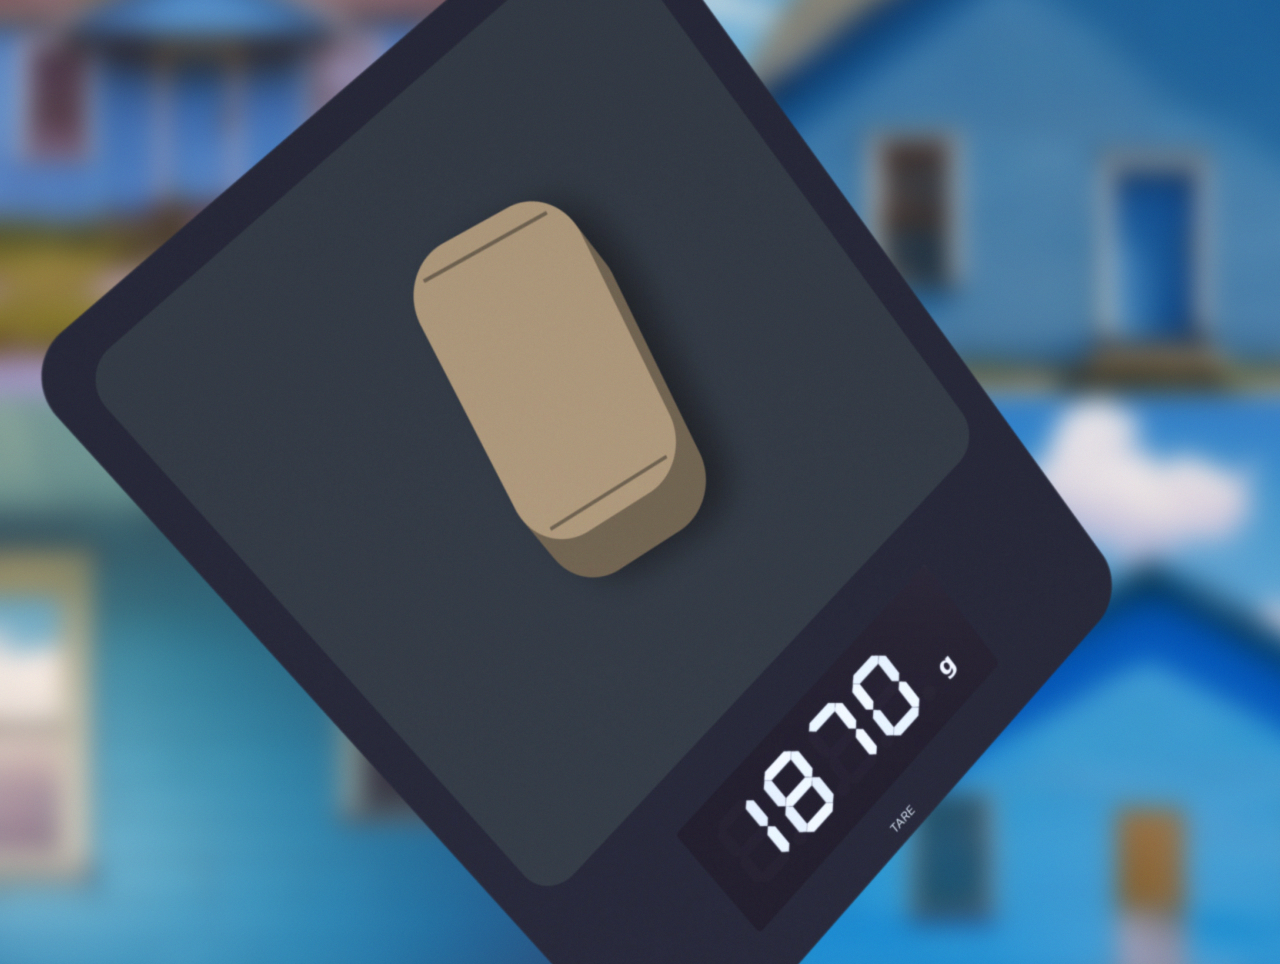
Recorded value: 1870; g
